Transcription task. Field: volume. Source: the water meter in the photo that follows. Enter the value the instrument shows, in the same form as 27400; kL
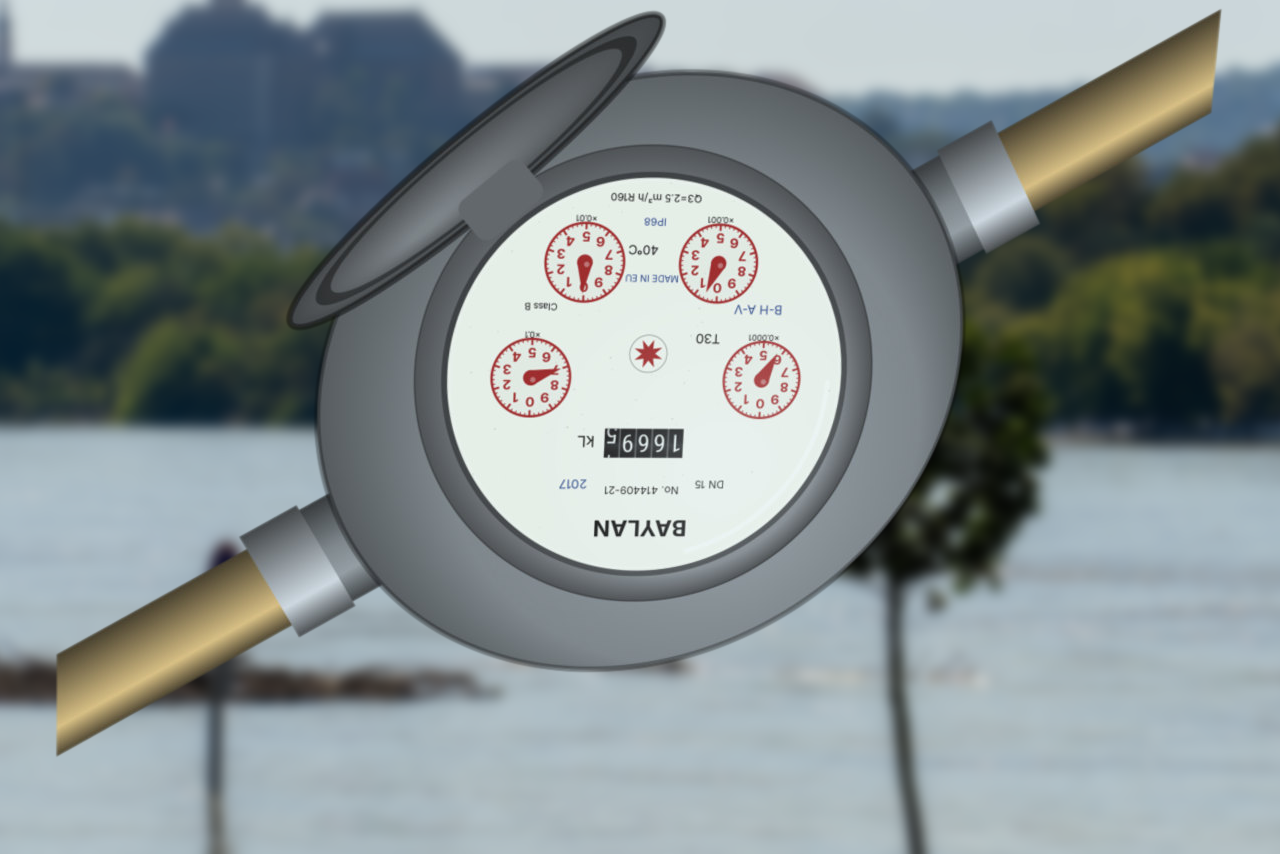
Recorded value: 16694.7005; kL
